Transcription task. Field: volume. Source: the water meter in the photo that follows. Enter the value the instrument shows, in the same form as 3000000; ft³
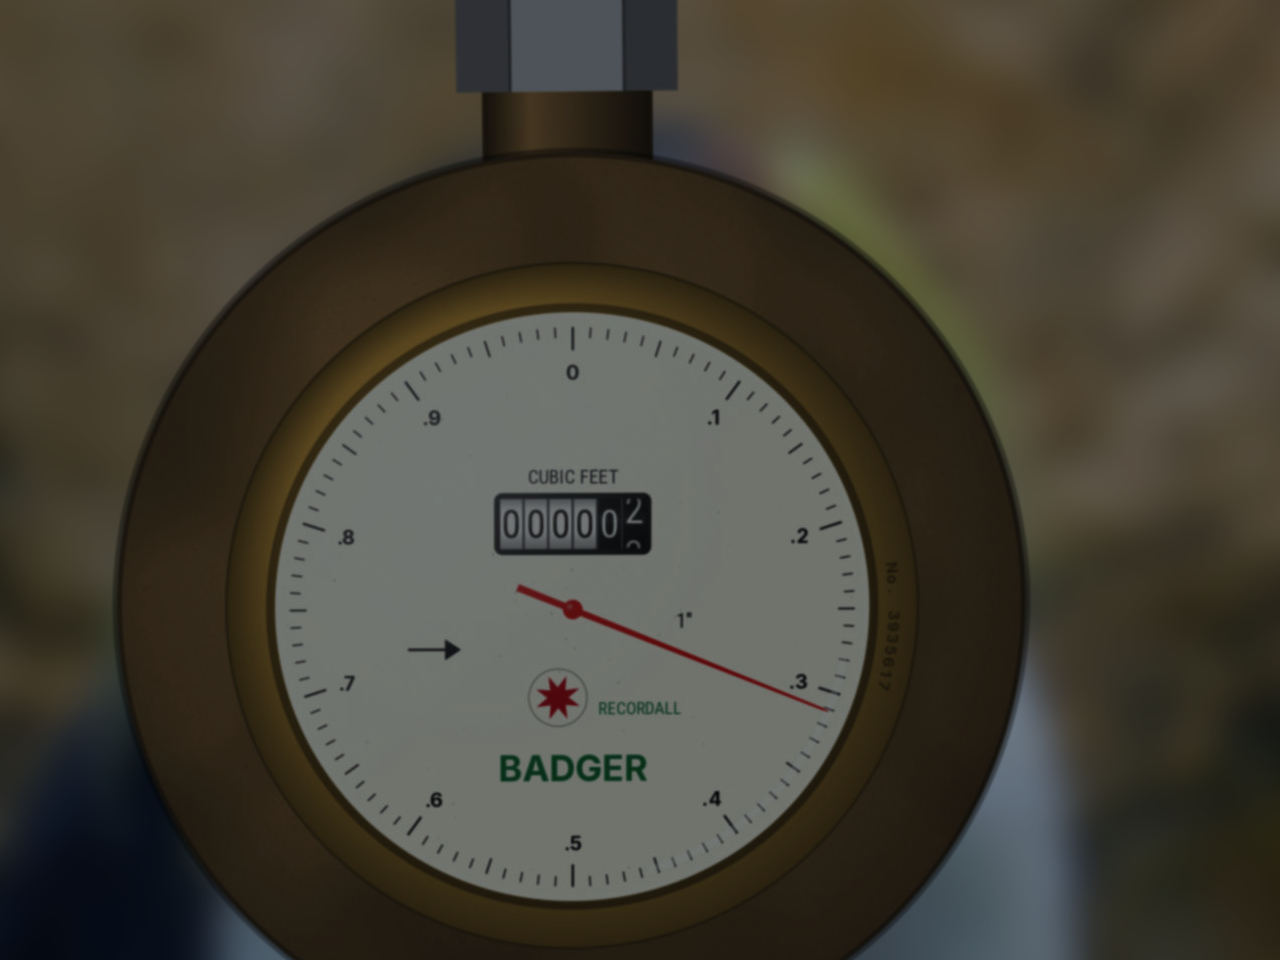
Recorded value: 2.31; ft³
